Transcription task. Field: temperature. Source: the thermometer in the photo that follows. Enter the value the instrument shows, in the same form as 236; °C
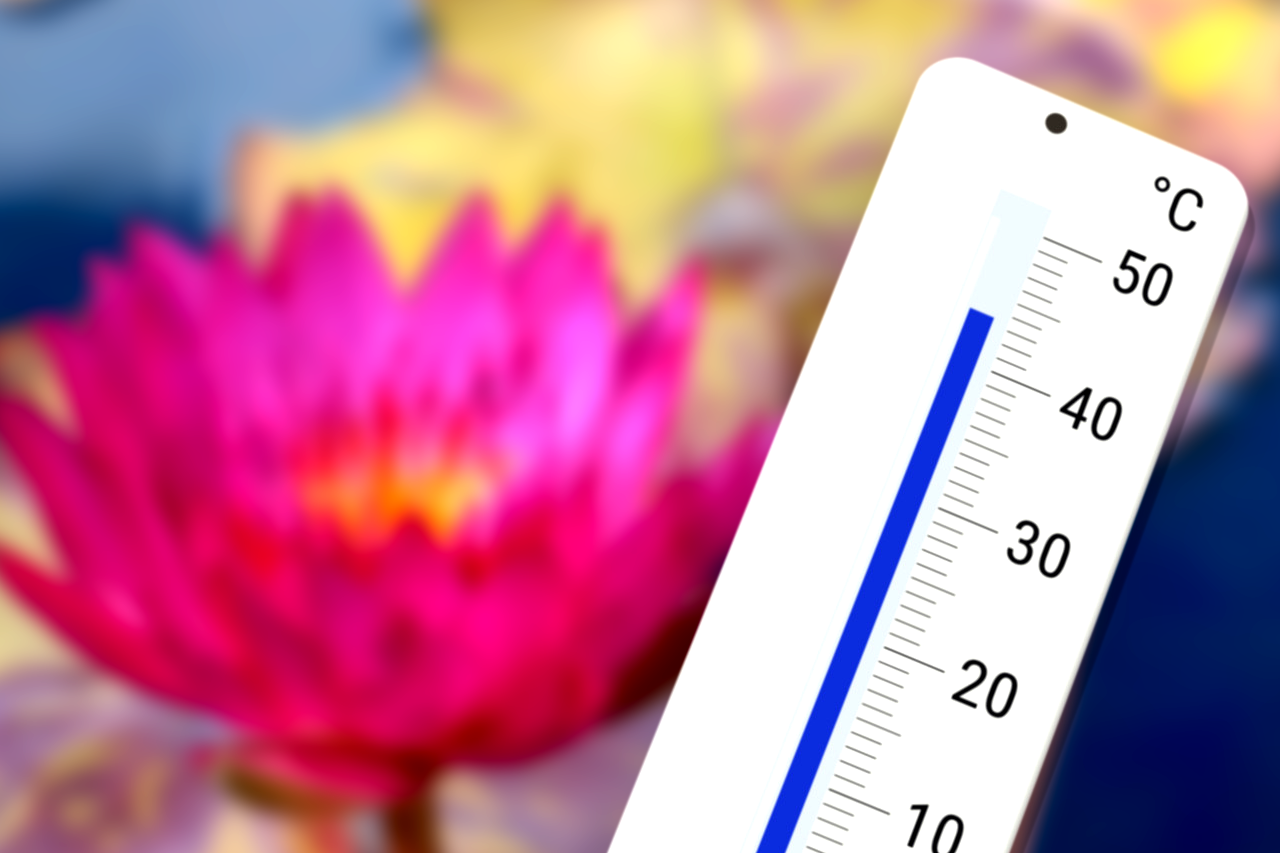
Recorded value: 43.5; °C
